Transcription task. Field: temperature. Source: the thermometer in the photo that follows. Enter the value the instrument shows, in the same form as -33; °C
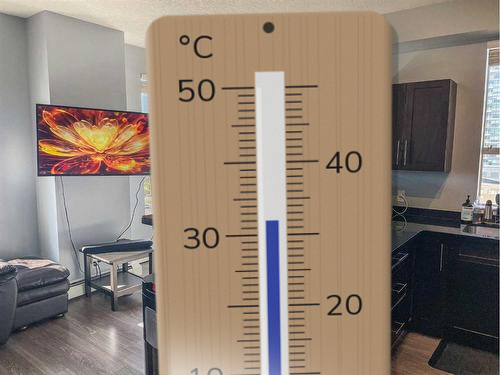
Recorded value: 32; °C
